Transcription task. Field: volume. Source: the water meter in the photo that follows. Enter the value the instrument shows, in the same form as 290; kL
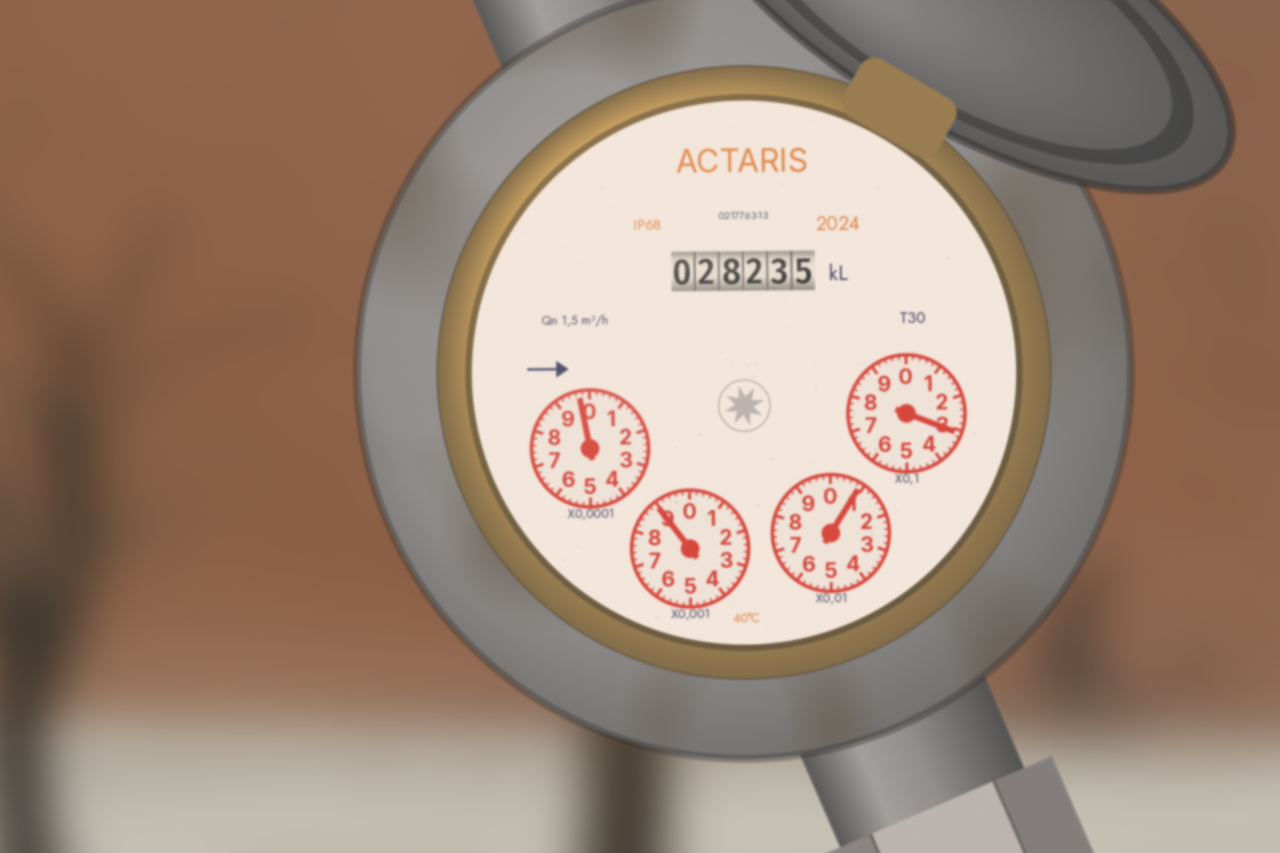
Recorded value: 28235.3089; kL
